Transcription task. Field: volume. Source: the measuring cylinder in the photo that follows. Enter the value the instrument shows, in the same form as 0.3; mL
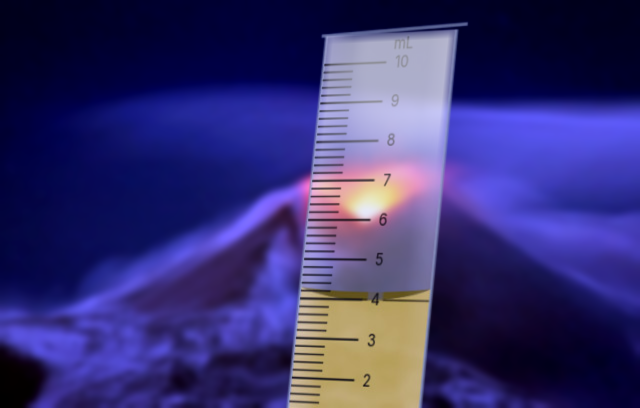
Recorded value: 4; mL
